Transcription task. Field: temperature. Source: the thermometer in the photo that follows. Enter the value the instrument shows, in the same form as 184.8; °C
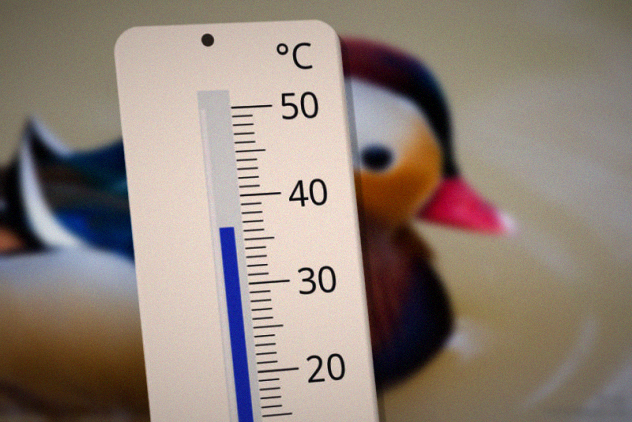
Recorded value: 36.5; °C
